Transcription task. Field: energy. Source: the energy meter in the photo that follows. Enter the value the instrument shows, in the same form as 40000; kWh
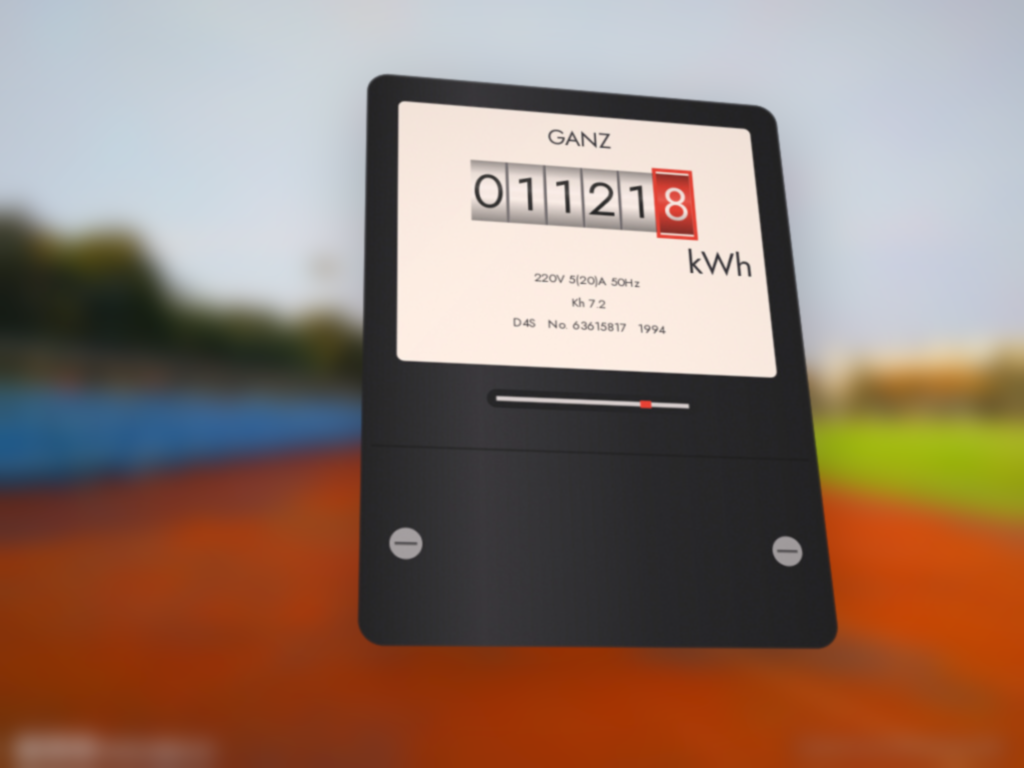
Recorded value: 1121.8; kWh
